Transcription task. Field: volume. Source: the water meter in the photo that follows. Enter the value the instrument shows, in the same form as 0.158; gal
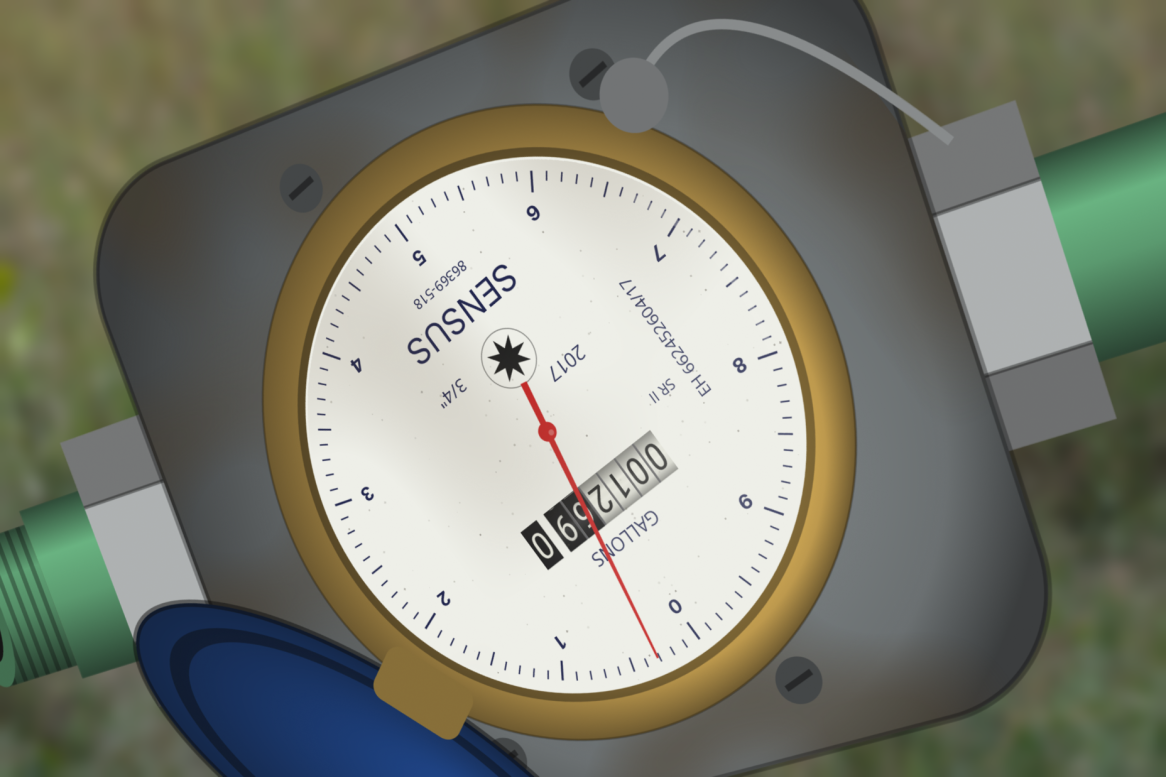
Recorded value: 12690.3; gal
